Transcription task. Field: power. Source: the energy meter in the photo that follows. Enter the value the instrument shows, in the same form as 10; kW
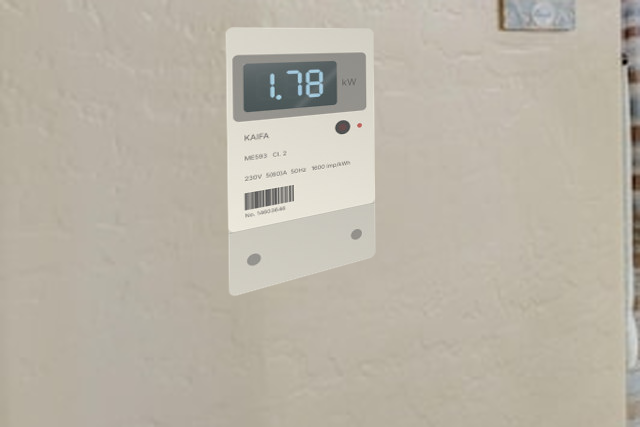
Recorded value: 1.78; kW
